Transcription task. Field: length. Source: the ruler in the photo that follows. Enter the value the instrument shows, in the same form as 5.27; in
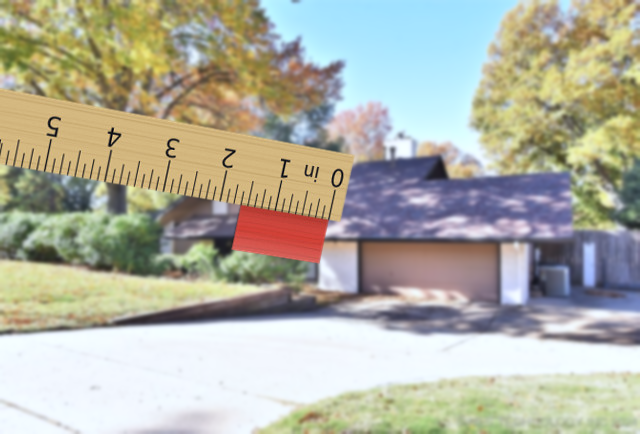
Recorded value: 1.625; in
